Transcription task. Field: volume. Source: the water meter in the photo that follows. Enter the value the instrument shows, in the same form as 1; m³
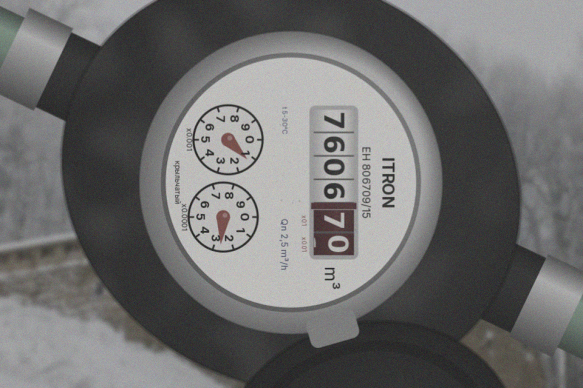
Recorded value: 7606.7012; m³
